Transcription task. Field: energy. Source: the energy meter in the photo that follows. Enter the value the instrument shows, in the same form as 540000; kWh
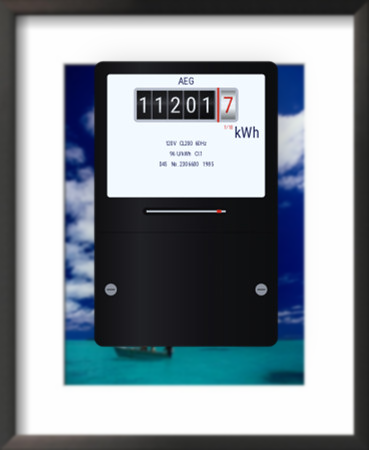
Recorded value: 11201.7; kWh
